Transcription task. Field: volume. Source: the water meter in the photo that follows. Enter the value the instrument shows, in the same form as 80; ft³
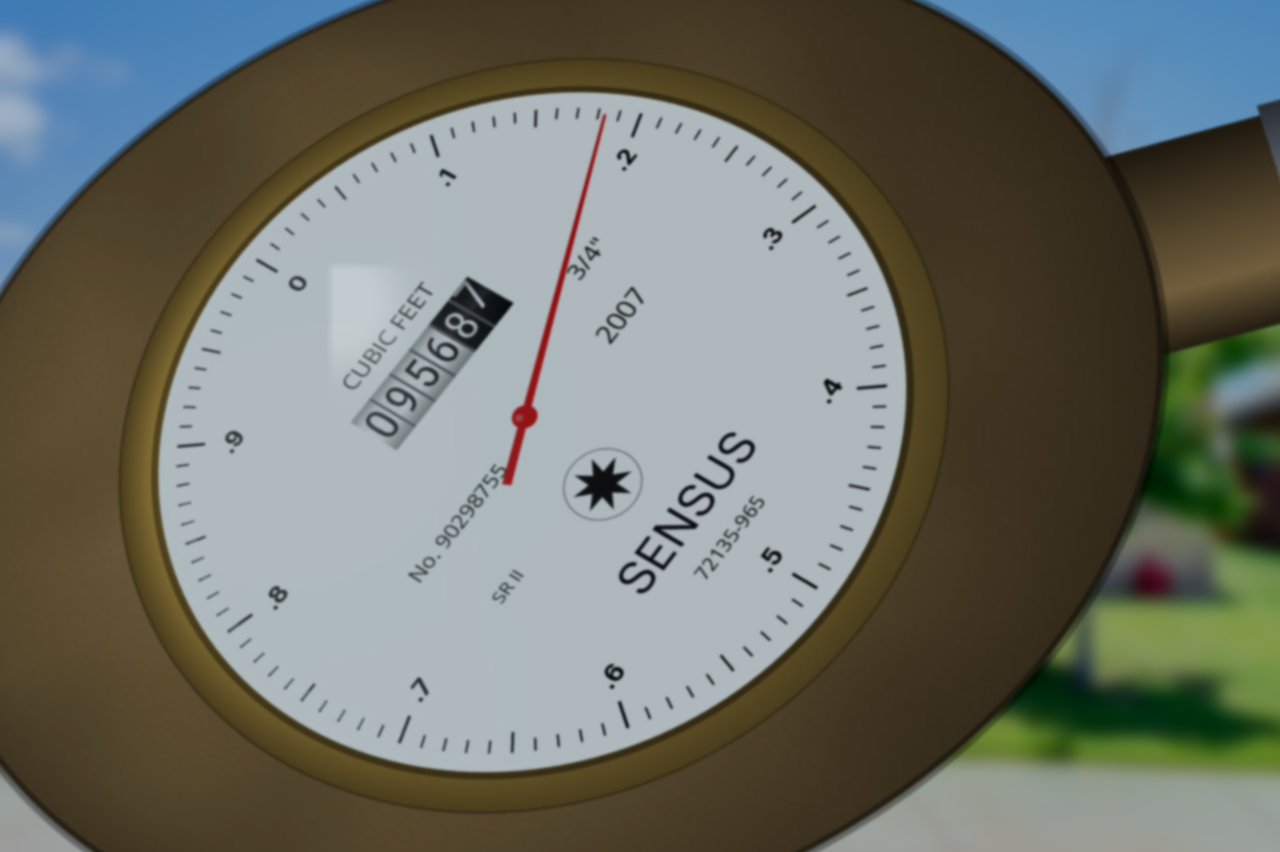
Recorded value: 95687.18; ft³
